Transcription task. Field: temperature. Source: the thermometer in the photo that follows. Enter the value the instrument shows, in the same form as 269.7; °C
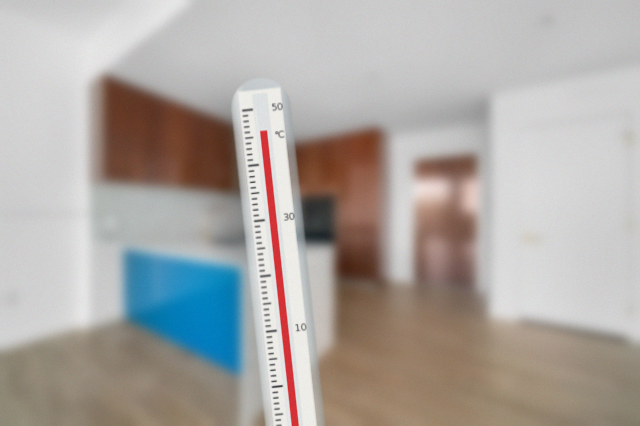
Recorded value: 46; °C
